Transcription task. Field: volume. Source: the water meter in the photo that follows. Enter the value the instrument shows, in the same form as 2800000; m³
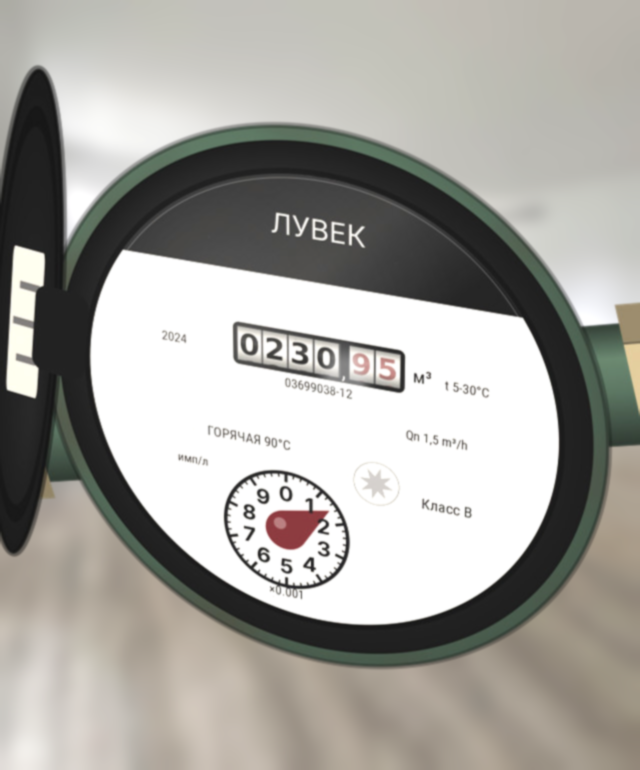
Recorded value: 230.951; m³
